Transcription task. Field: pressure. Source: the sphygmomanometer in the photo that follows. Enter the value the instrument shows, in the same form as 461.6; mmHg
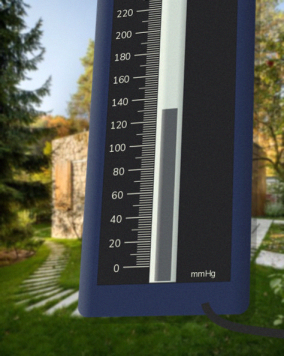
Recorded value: 130; mmHg
